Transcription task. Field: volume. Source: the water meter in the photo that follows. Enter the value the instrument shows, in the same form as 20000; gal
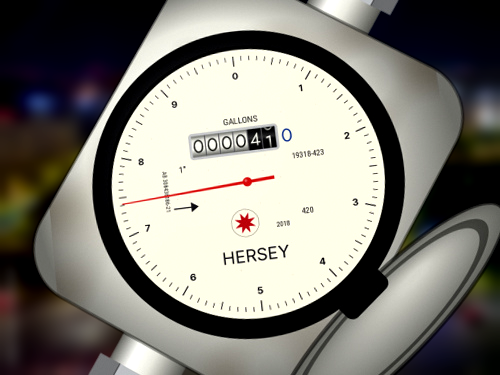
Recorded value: 407.4; gal
